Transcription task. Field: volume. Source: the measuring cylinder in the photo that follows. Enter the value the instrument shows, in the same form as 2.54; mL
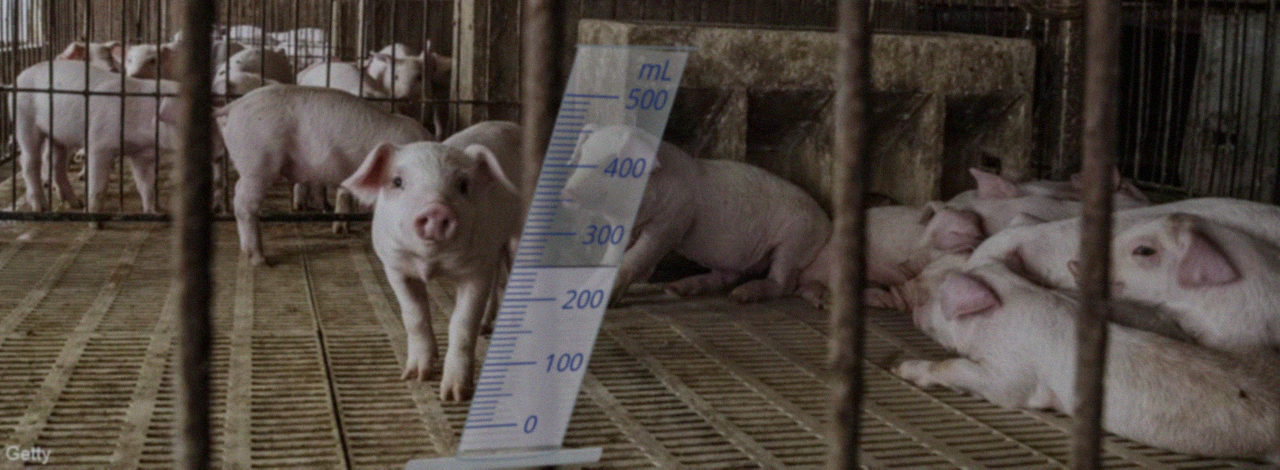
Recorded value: 250; mL
